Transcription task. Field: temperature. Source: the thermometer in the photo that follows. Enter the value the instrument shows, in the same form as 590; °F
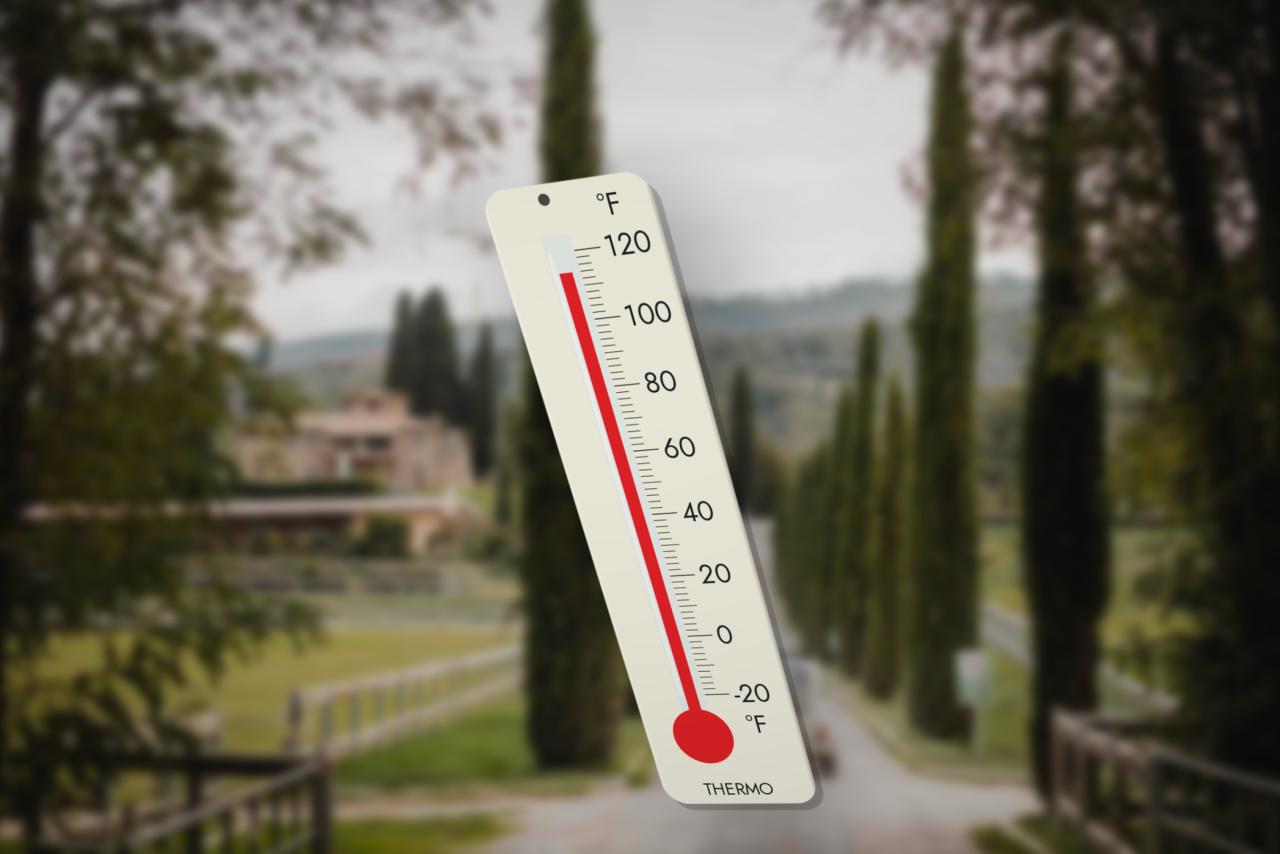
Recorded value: 114; °F
